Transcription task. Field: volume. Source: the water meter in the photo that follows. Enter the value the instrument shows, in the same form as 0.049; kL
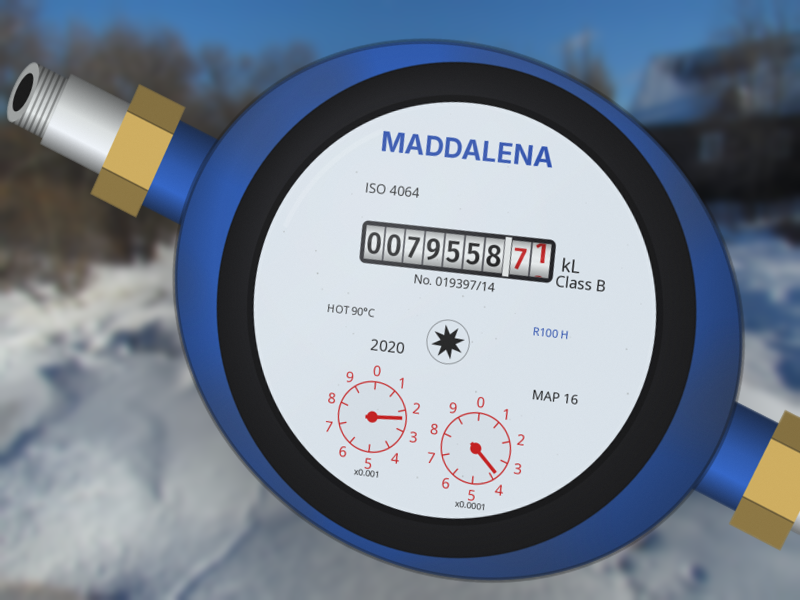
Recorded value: 79558.7123; kL
